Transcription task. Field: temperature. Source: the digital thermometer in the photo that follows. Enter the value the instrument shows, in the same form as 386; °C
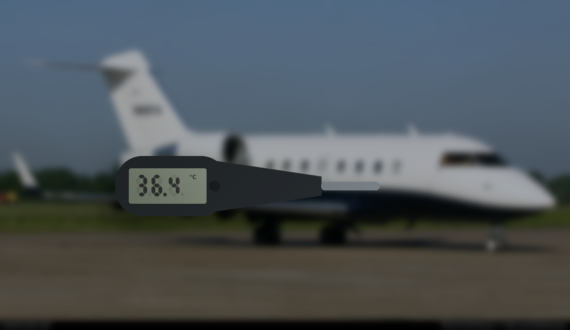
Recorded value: 36.4; °C
